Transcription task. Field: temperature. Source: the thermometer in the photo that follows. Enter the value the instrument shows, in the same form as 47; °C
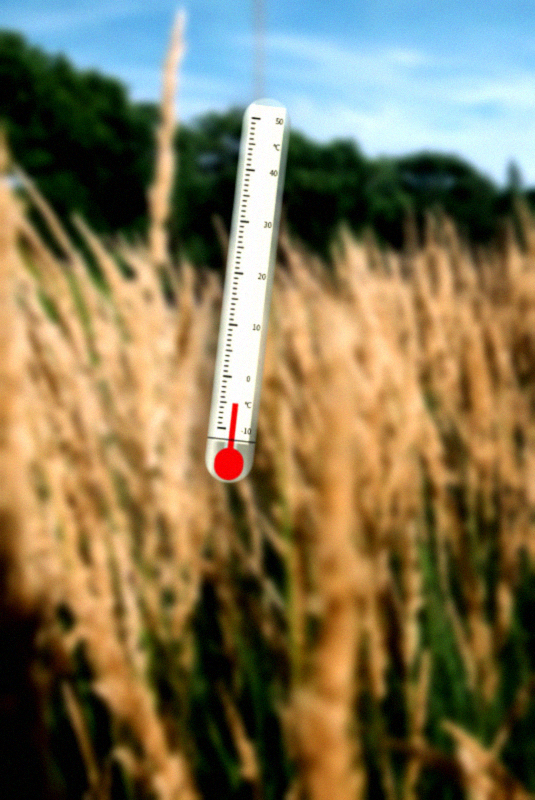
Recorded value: -5; °C
